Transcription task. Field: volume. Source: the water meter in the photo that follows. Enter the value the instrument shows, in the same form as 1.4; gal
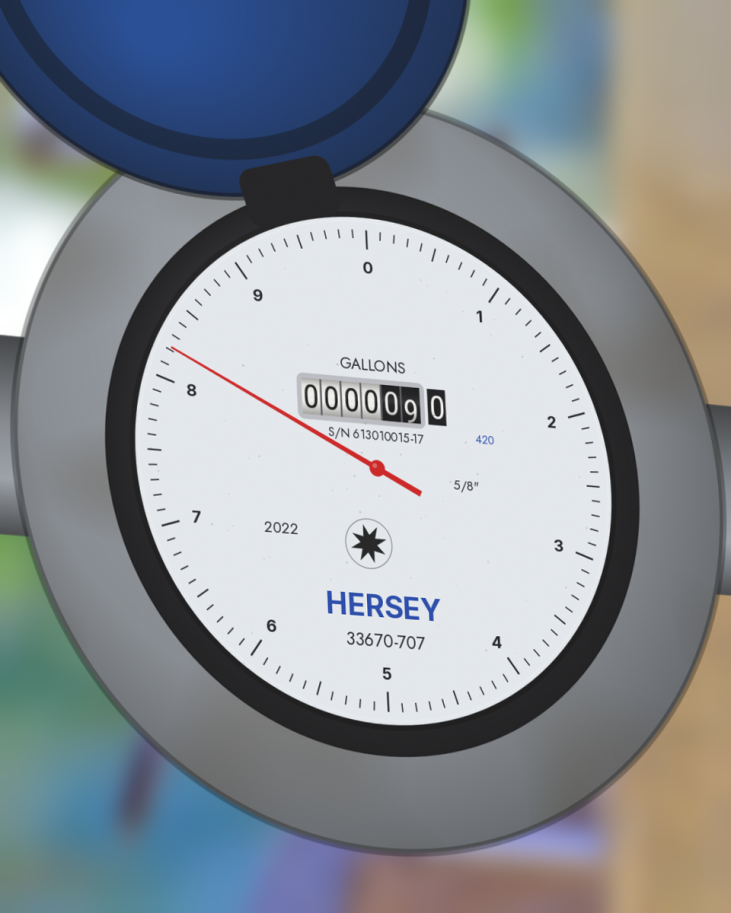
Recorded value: 88.2; gal
